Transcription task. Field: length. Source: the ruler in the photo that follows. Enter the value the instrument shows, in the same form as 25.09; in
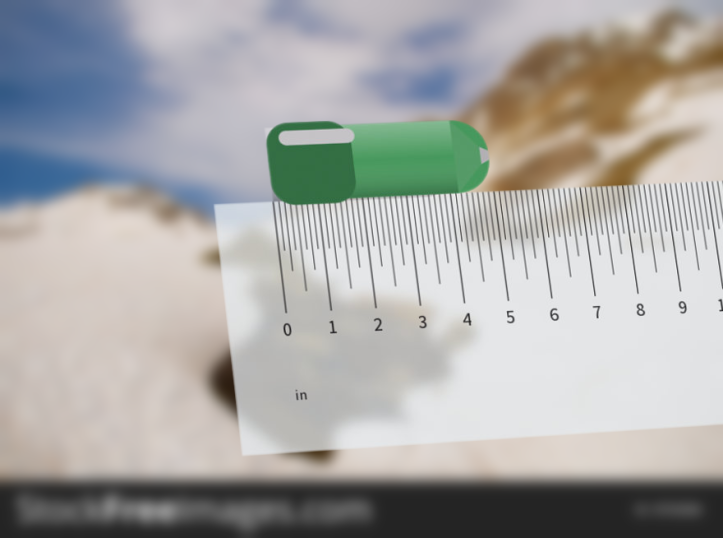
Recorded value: 5; in
